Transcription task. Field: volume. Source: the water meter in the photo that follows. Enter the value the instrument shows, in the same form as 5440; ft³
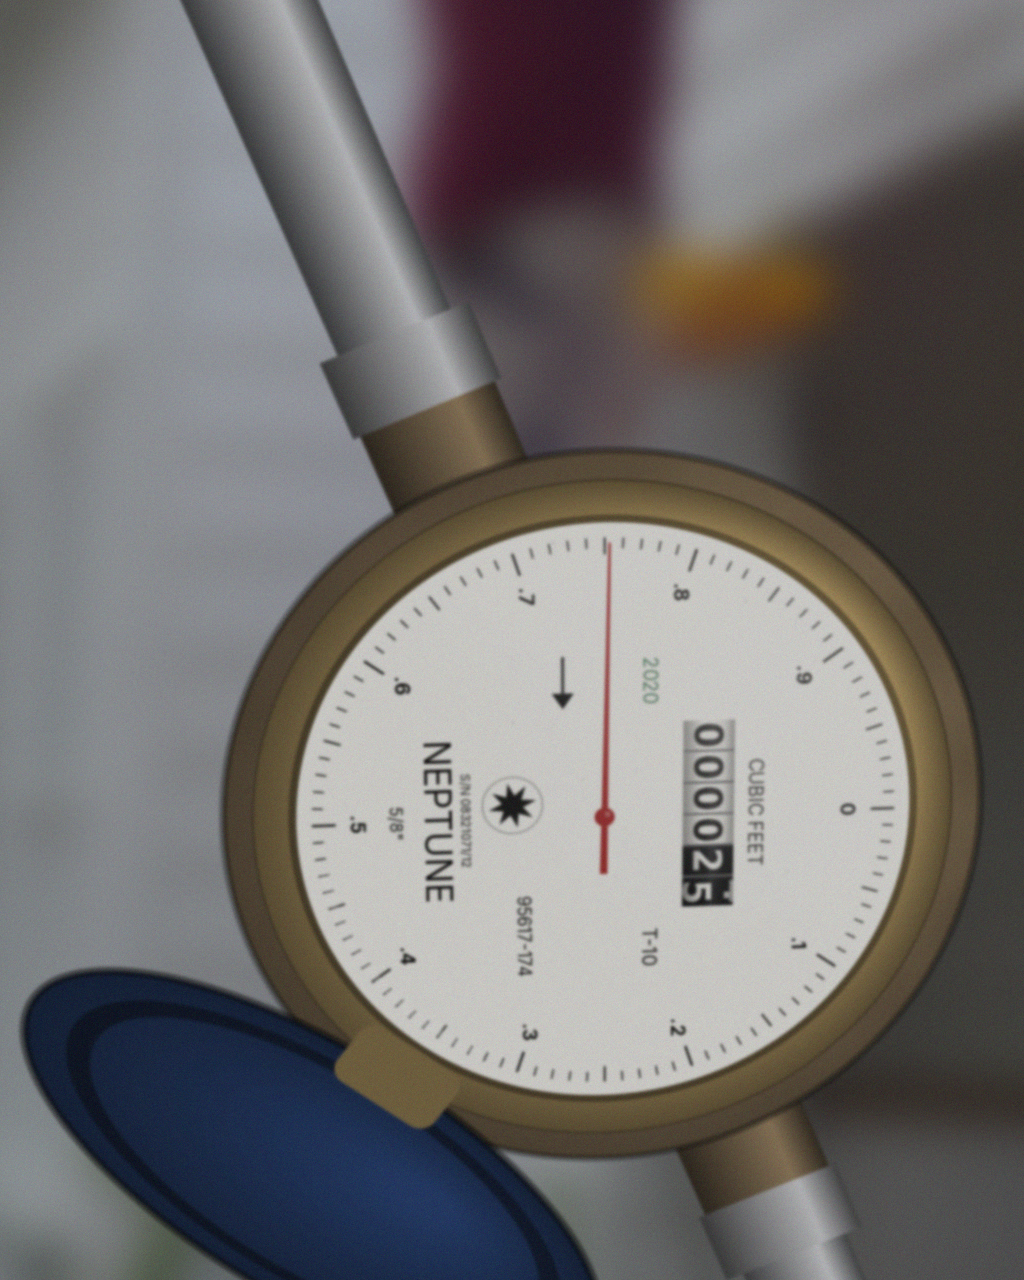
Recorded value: 24.75; ft³
